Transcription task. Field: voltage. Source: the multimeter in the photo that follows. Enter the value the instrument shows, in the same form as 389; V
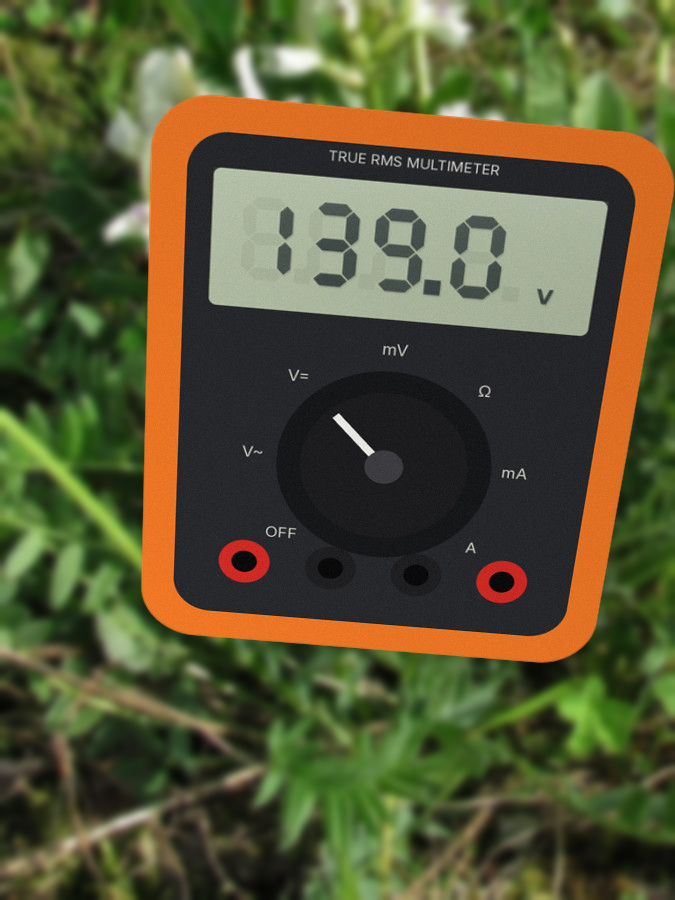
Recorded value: 139.0; V
